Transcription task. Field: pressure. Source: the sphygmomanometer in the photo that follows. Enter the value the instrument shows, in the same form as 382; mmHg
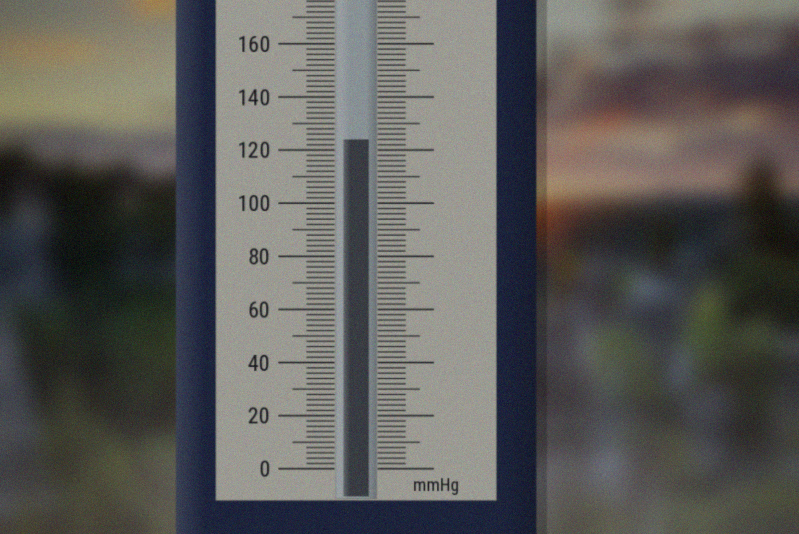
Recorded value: 124; mmHg
